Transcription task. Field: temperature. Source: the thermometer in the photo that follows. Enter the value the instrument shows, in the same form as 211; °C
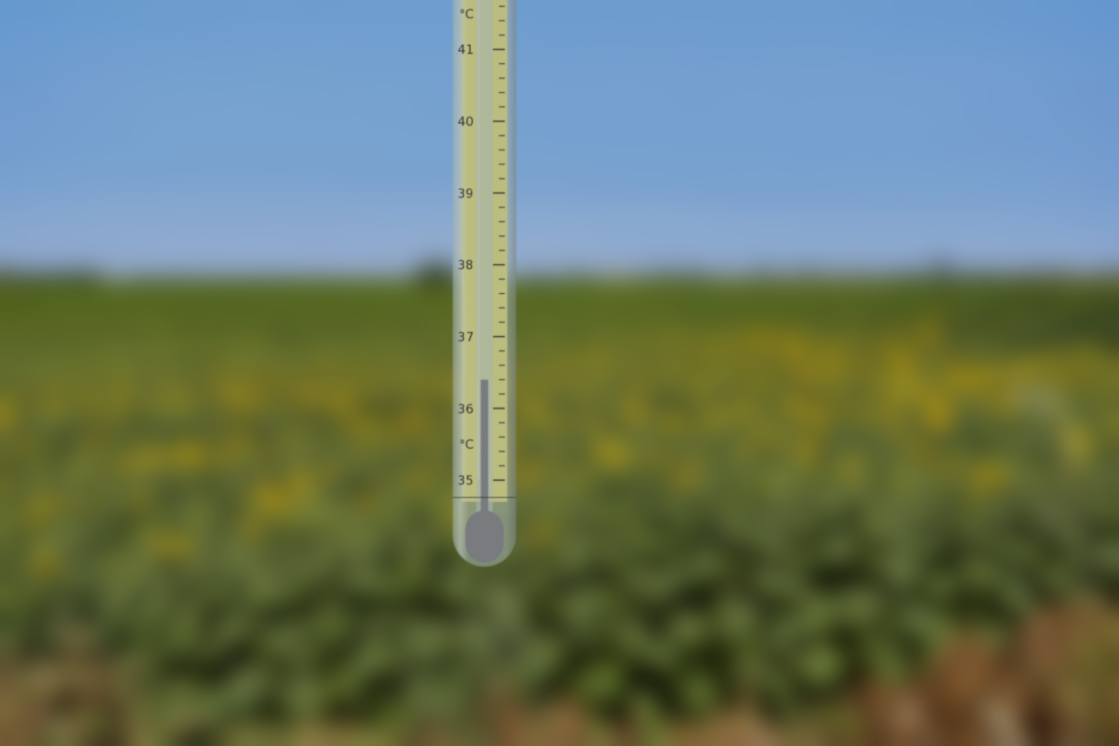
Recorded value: 36.4; °C
